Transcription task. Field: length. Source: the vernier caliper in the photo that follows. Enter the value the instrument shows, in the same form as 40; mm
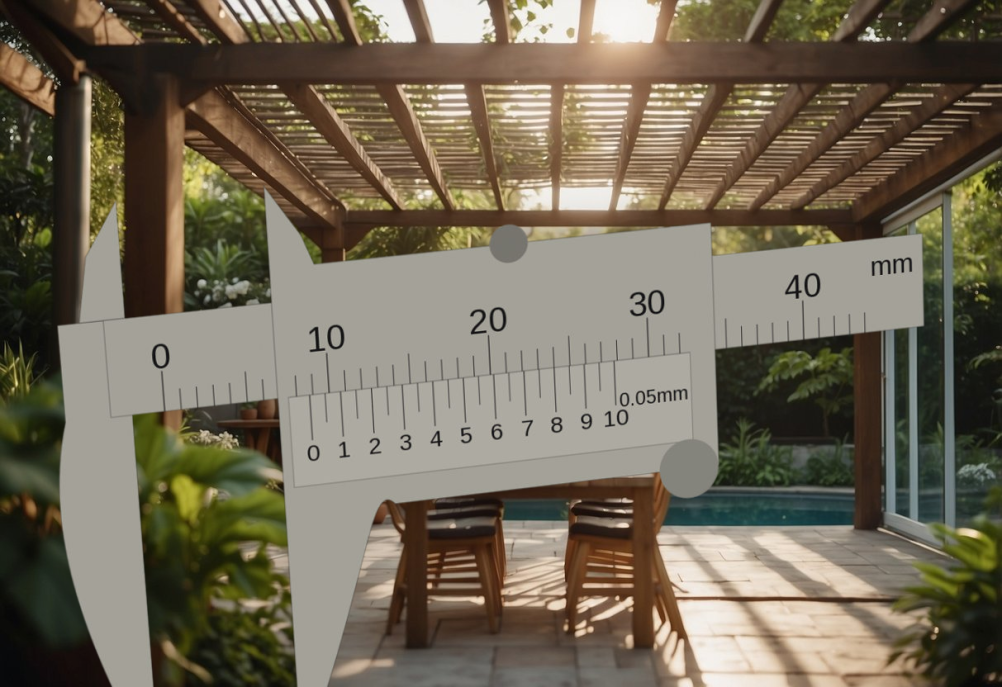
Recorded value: 8.8; mm
